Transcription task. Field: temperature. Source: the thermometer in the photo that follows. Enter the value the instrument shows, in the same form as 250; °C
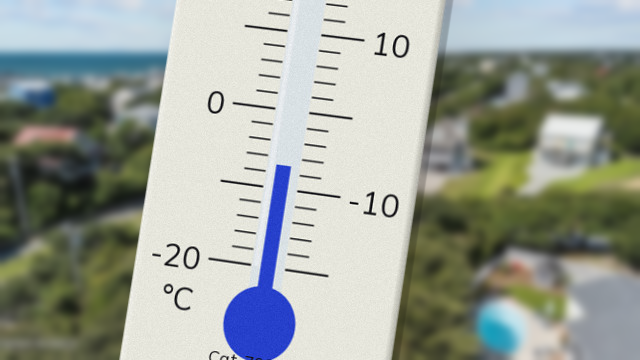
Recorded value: -7; °C
